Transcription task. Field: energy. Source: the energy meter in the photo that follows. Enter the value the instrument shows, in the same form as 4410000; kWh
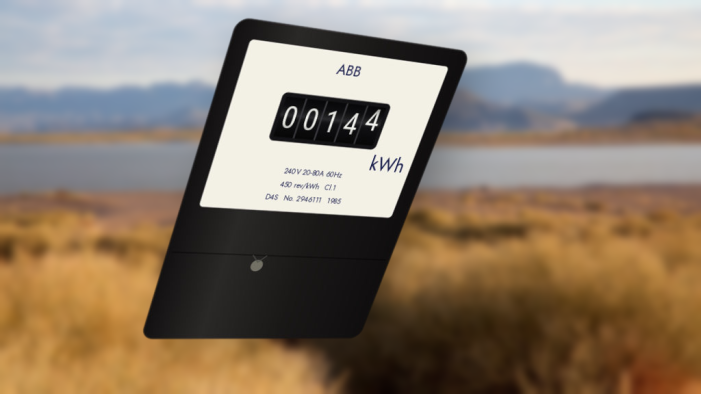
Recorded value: 144; kWh
